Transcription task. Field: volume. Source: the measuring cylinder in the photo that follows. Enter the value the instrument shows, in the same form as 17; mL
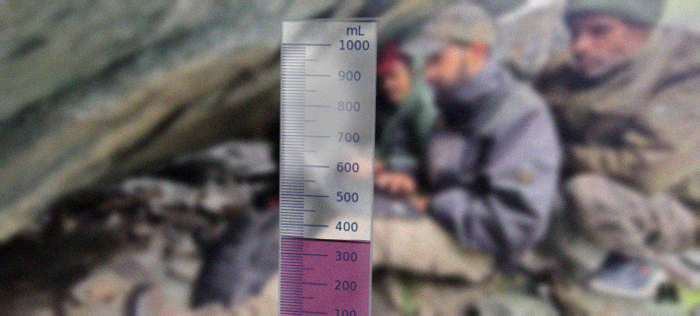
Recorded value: 350; mL
